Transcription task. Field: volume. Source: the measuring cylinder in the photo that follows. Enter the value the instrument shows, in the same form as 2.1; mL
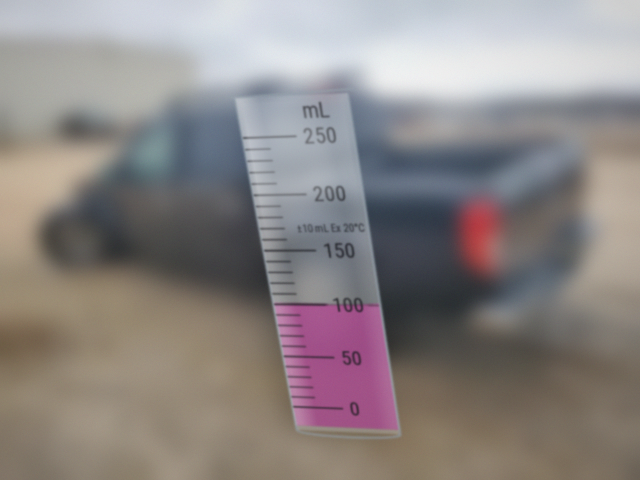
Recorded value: 100; mL
